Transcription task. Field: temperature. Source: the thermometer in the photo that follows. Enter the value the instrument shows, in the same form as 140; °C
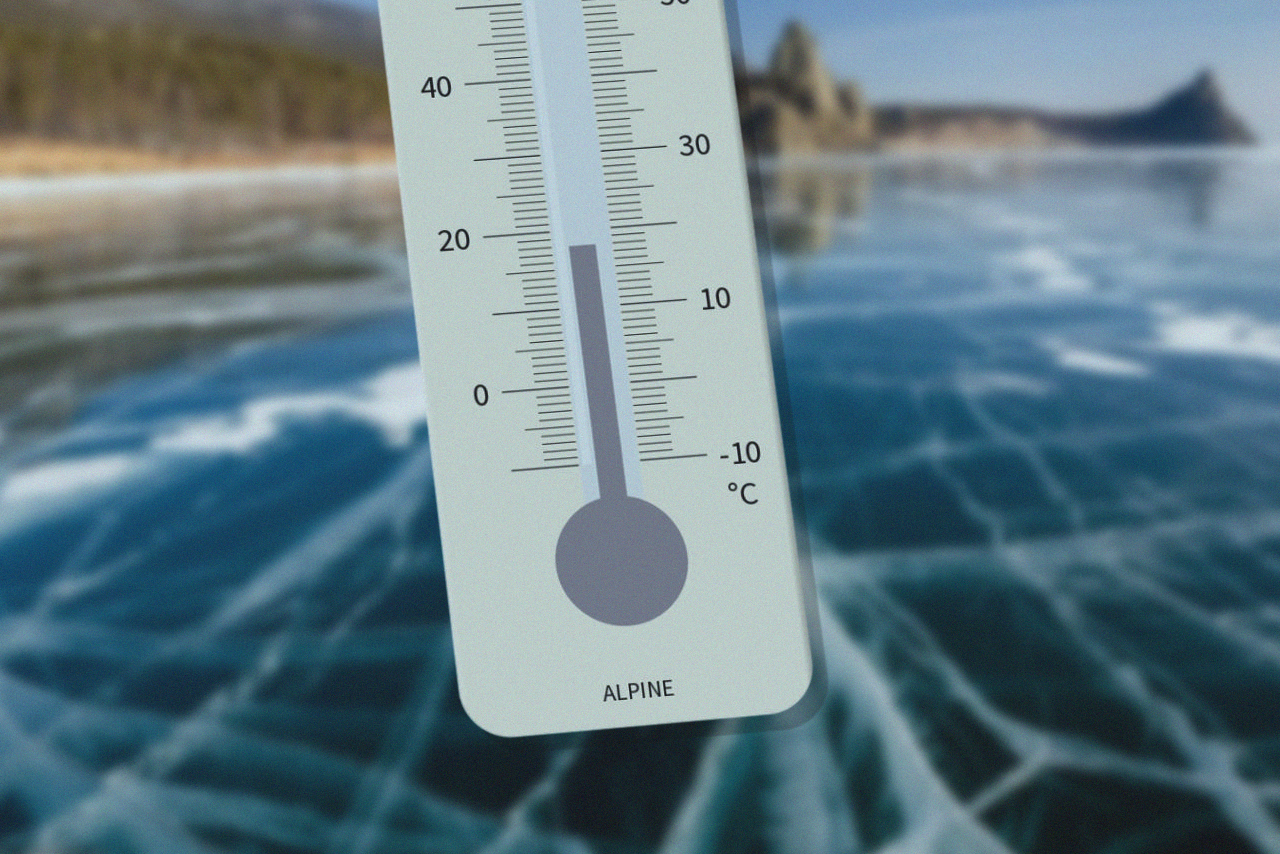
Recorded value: 18; °C
